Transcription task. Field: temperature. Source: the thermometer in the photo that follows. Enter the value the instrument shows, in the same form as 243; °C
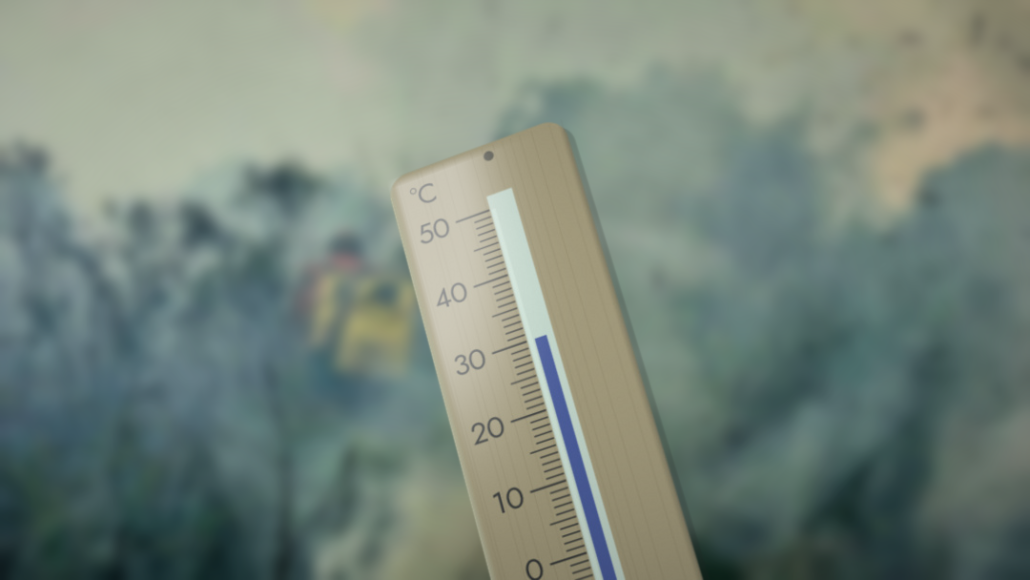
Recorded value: 30; °C
